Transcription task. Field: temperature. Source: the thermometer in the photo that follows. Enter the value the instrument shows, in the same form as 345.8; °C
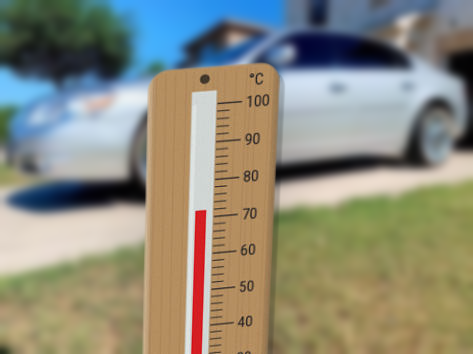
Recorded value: 72; °C
